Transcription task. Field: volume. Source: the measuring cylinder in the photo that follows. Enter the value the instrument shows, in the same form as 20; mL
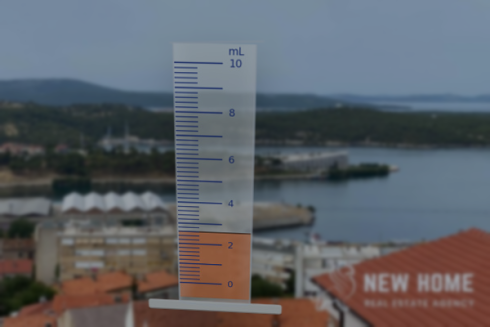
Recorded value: 2.6; mL
